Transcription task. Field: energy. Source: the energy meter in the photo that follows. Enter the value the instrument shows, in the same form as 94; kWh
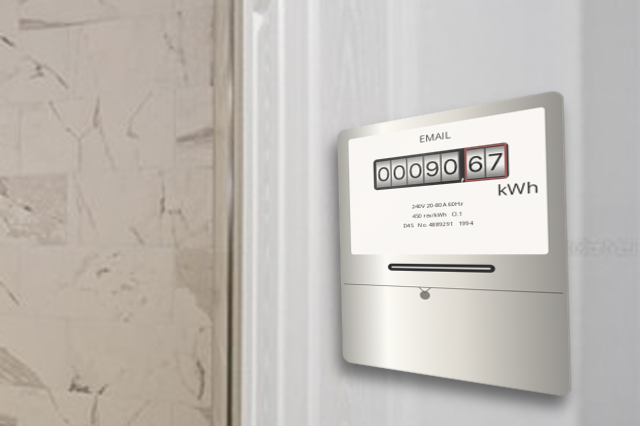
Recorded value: 90.67; kWh
